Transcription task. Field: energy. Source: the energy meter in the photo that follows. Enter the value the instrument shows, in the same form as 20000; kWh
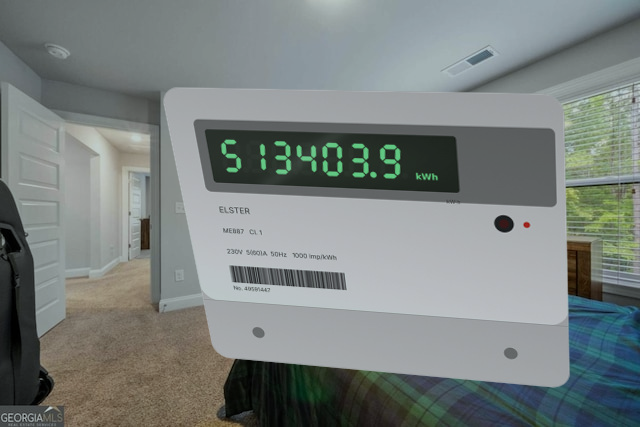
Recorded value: 513403.9; kWh
